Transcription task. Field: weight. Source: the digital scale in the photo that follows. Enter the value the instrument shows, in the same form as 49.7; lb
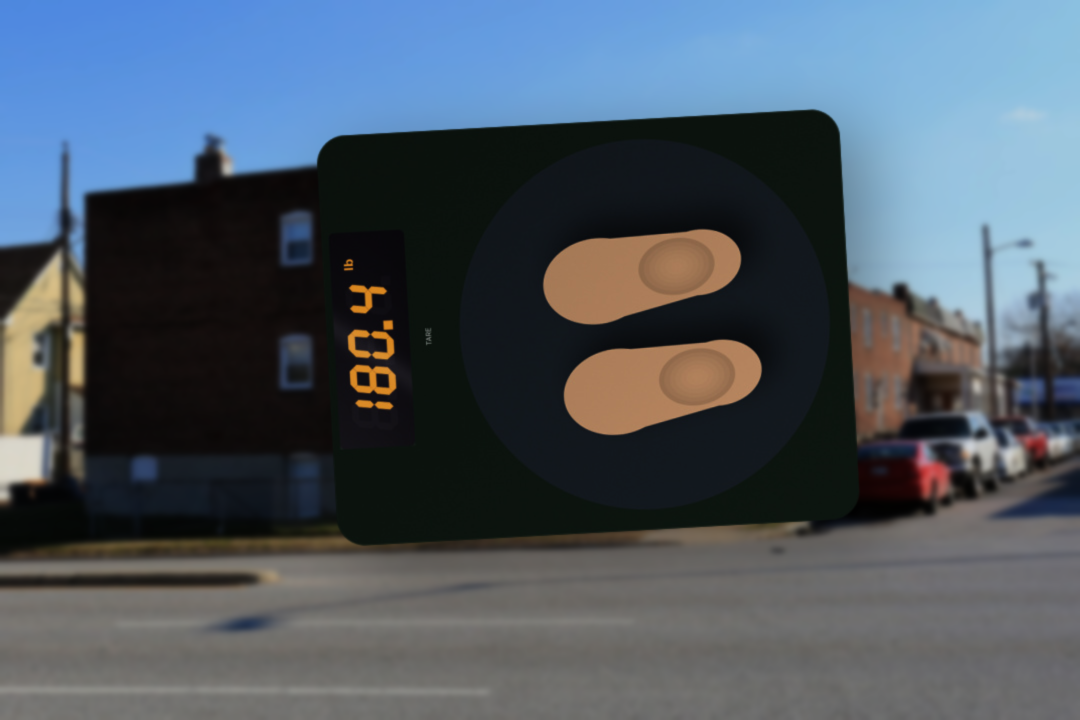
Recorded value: 180.4; lb
